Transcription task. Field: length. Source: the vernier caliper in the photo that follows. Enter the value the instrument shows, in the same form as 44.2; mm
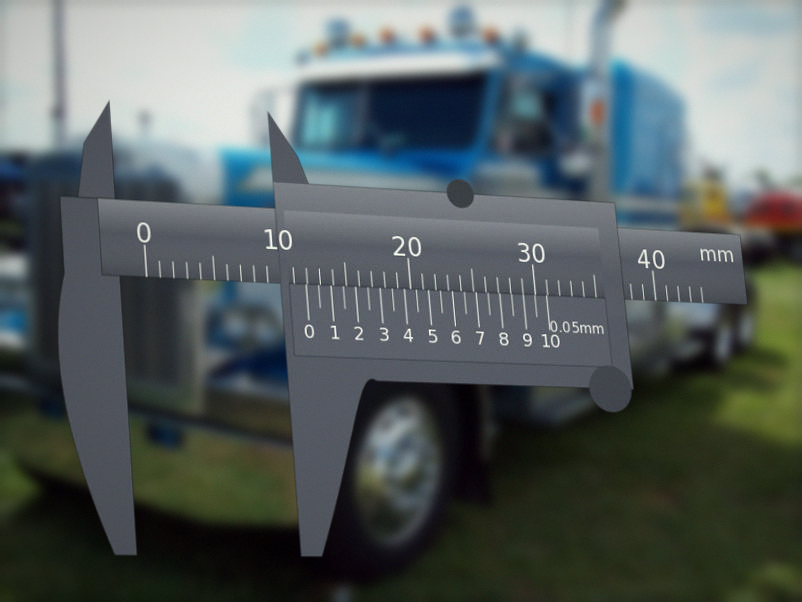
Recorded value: 11.9; mm
